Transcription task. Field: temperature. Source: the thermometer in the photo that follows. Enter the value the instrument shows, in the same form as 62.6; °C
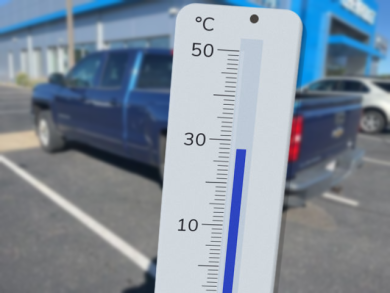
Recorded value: 28; °C
